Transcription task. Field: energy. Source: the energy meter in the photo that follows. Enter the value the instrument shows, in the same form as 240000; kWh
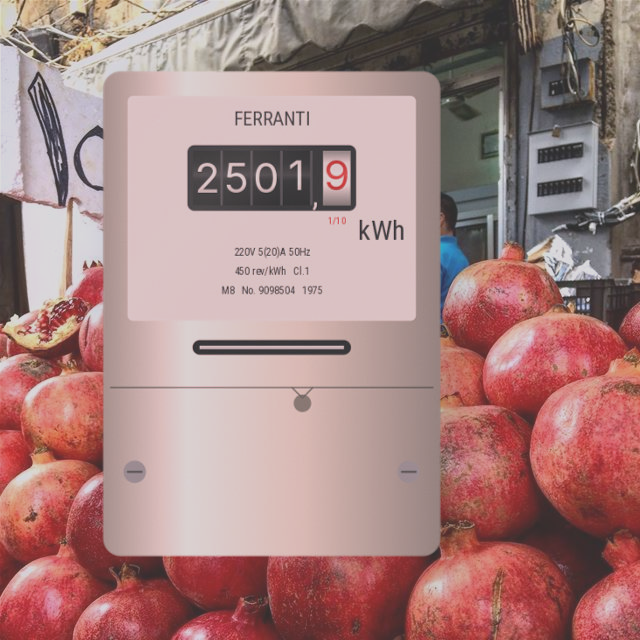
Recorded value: 2501.9; kWh
